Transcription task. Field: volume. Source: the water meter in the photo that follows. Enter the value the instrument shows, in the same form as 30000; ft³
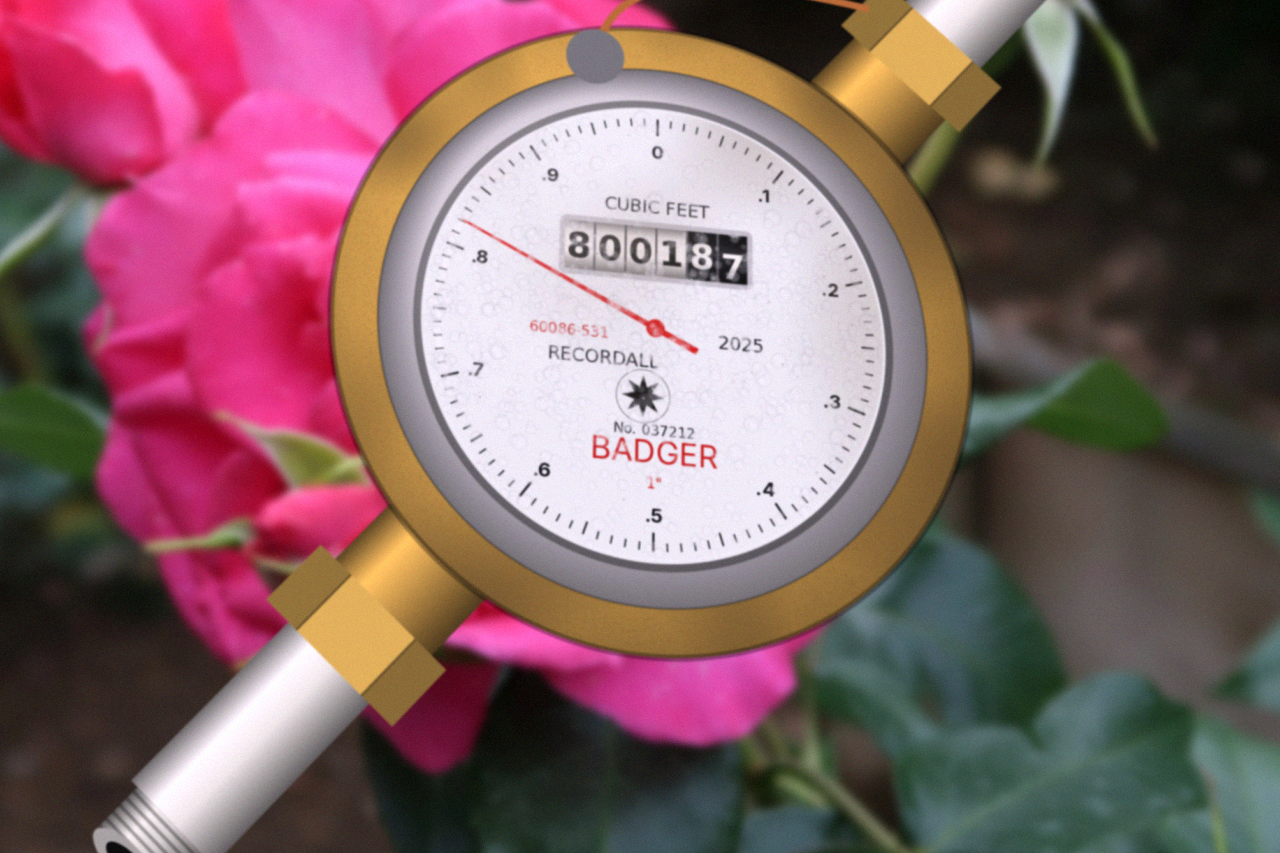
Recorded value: 800186.82; ft³
